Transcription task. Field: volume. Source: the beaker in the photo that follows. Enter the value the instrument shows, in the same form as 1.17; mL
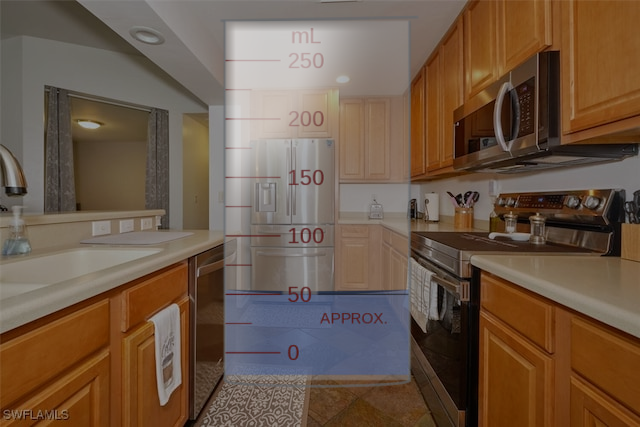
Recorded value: 50; mL
